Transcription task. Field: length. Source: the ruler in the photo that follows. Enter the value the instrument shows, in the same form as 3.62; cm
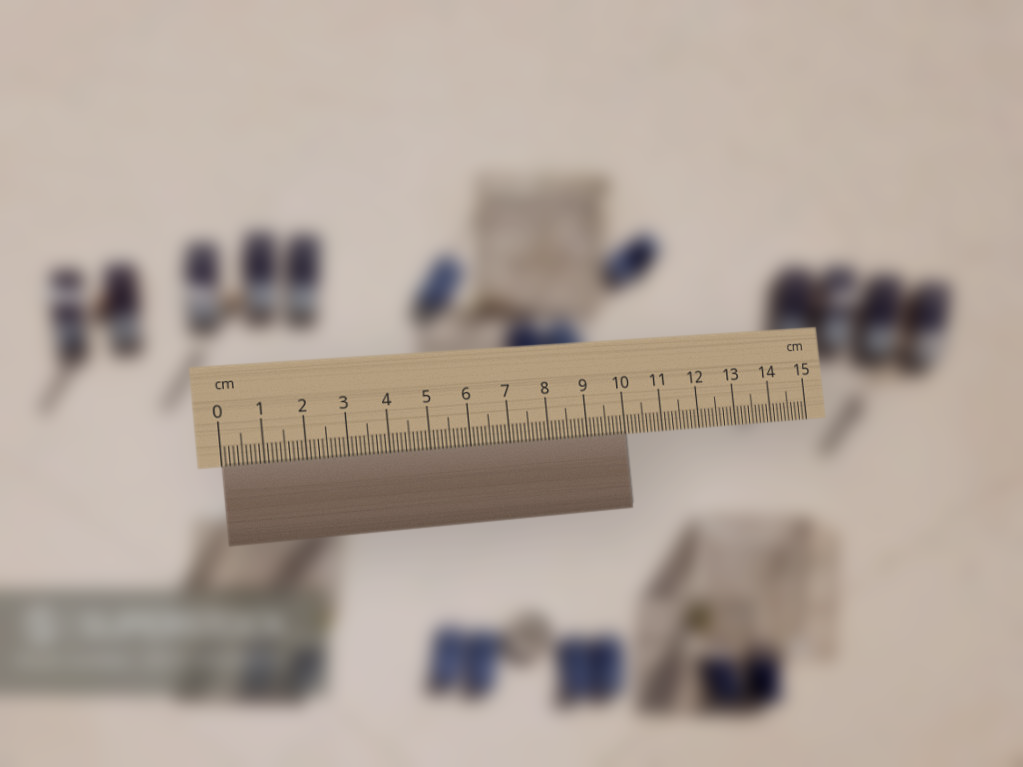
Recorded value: 10; cm
